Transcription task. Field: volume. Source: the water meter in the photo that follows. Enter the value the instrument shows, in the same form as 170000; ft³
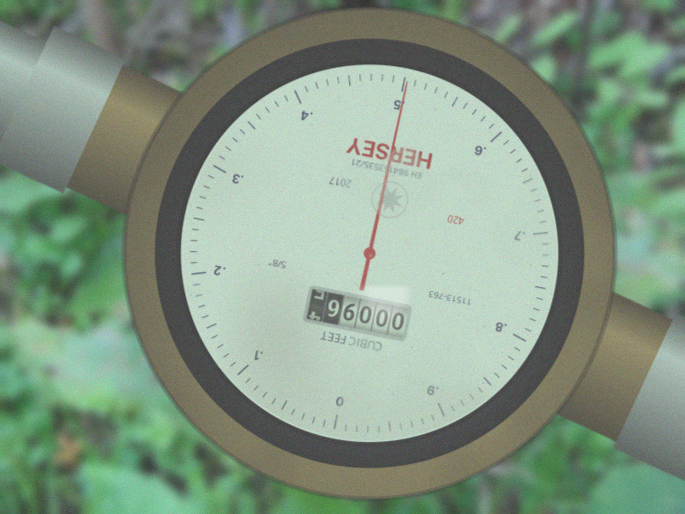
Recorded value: 964.50; ft³
